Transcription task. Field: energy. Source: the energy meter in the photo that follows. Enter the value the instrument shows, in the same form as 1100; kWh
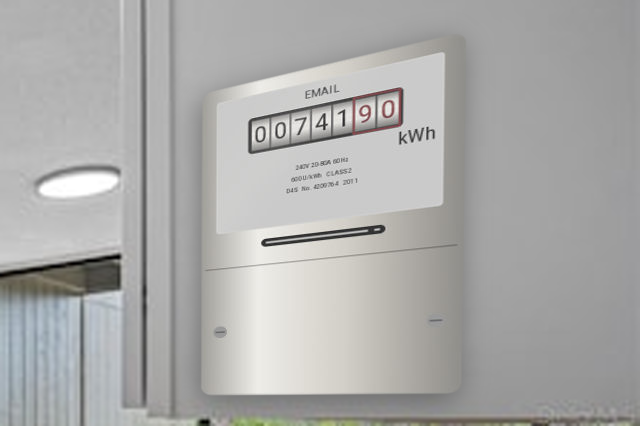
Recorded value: 741.90; kWh
